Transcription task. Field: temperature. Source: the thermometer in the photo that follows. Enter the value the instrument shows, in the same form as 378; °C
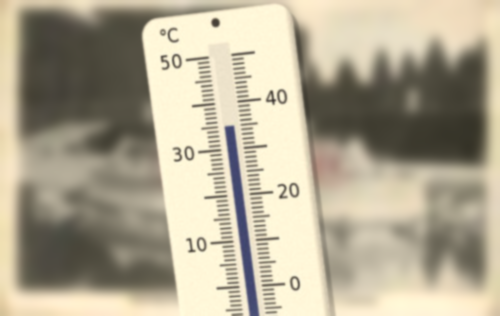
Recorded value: 35; °C
